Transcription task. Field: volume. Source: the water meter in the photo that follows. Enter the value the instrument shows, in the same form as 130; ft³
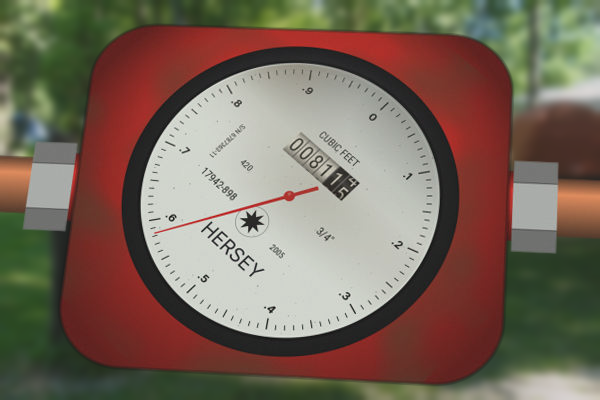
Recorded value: 8114.58; ft³
